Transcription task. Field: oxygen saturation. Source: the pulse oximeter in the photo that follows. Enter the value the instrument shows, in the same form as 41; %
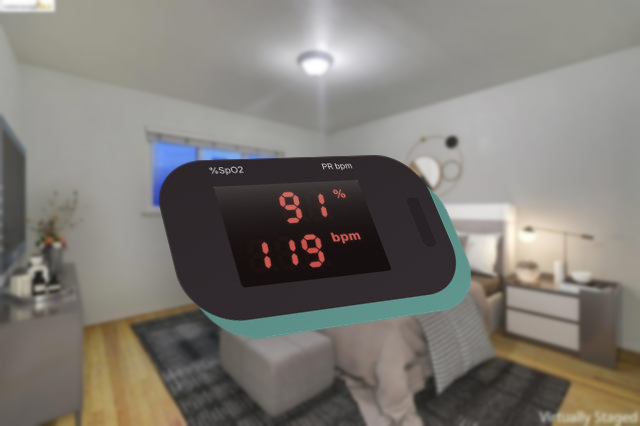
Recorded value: 91; %
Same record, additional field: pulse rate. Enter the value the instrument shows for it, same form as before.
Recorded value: 119; bpm
